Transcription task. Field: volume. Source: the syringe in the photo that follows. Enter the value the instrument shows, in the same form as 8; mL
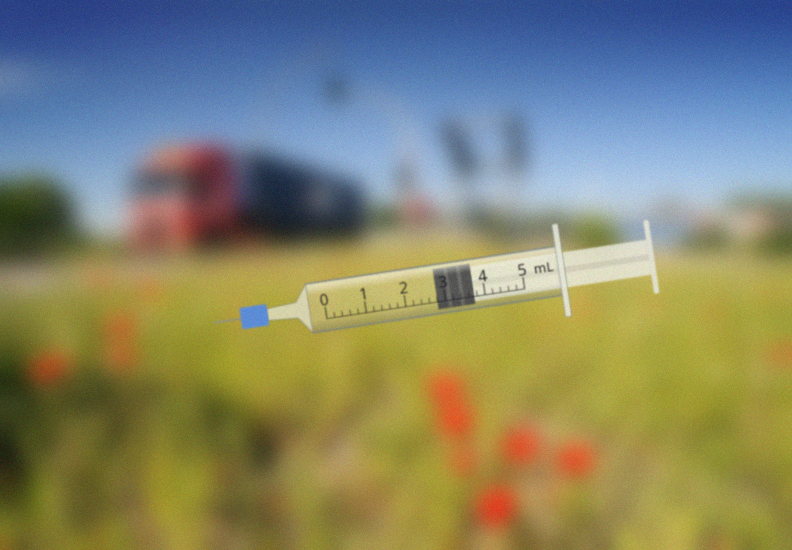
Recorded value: 2.8; mL
